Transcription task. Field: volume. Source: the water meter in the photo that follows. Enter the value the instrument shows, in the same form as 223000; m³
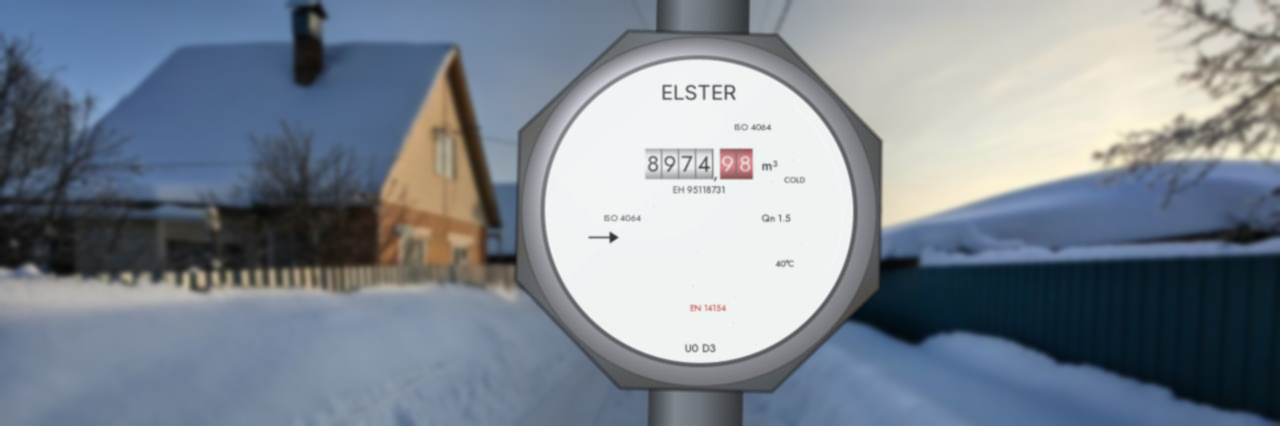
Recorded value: 8974.98; m³
